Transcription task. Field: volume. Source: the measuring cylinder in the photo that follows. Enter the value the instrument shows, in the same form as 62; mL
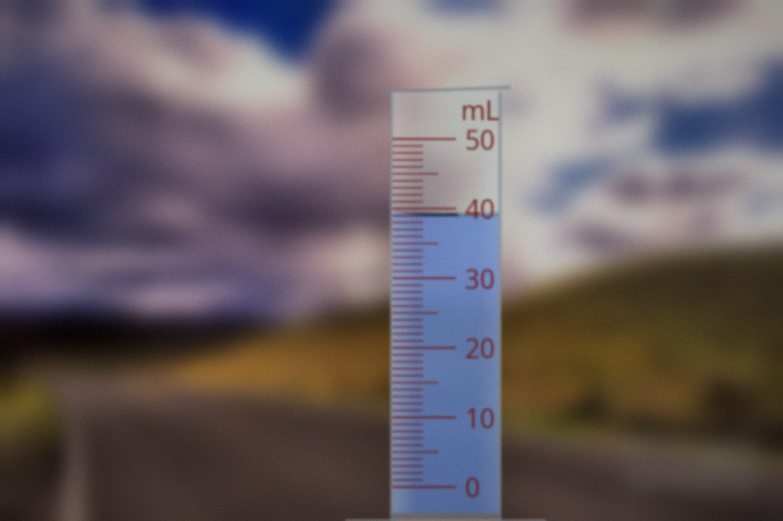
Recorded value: 39; mL
